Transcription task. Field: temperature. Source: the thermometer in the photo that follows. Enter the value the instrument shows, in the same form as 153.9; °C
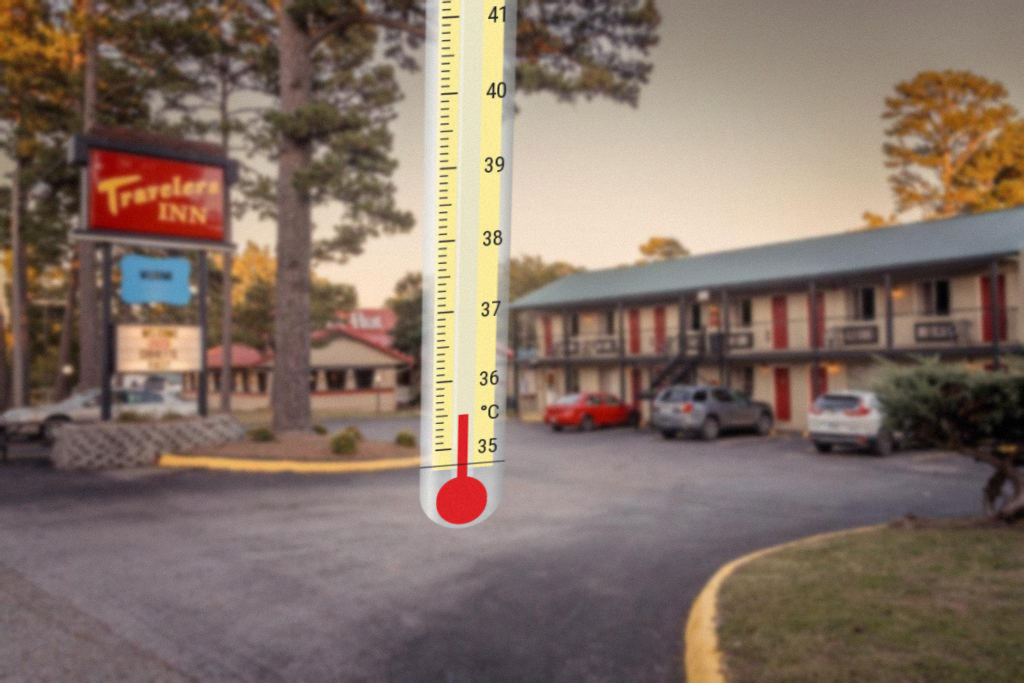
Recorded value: 35.5; °C
